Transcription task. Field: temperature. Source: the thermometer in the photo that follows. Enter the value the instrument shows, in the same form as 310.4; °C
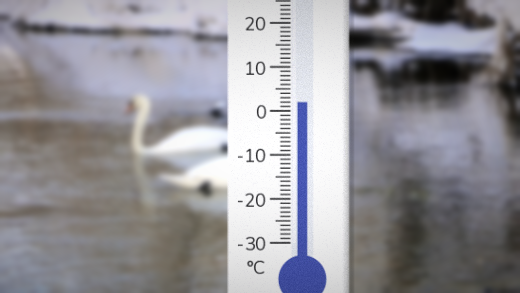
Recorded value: 2; °C
